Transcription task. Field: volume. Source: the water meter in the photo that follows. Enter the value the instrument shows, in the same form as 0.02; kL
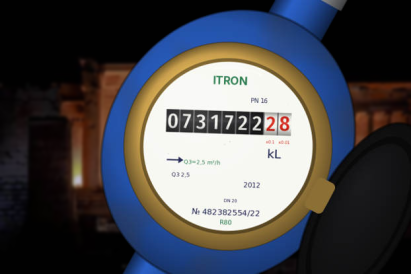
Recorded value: 731722.28; kL
